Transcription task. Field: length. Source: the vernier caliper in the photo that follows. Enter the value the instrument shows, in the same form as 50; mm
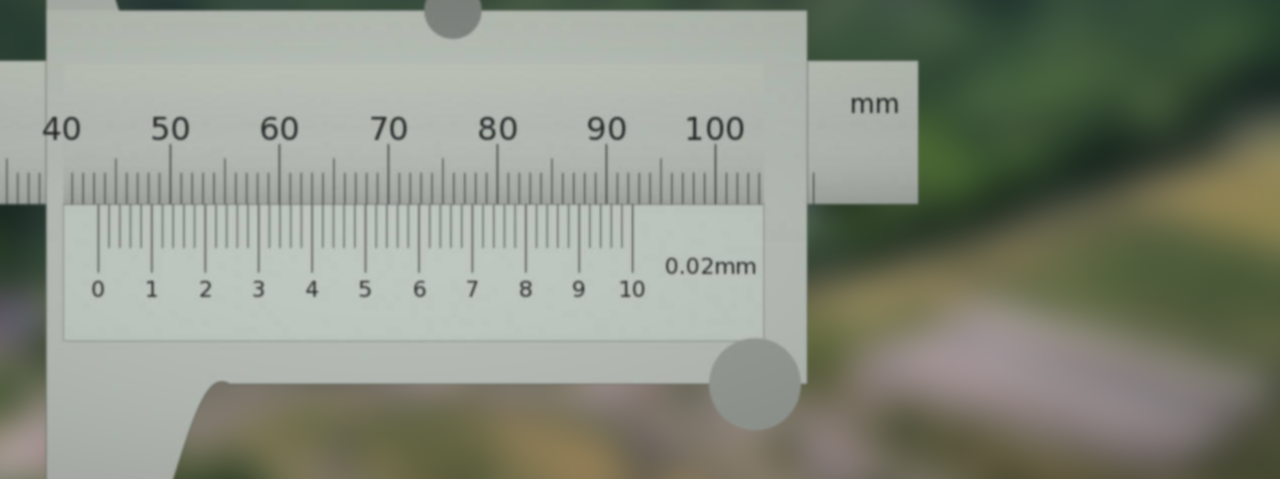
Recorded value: 43.4; mm
